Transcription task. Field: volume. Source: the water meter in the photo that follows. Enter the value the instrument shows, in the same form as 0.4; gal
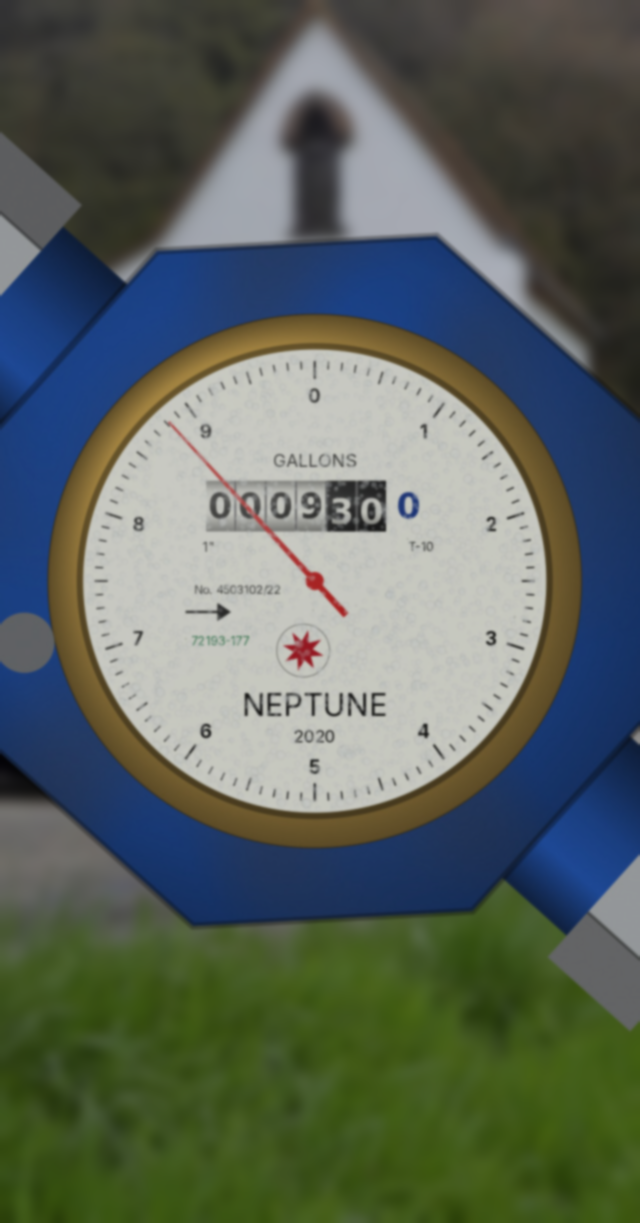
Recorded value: 9298.8; gal
